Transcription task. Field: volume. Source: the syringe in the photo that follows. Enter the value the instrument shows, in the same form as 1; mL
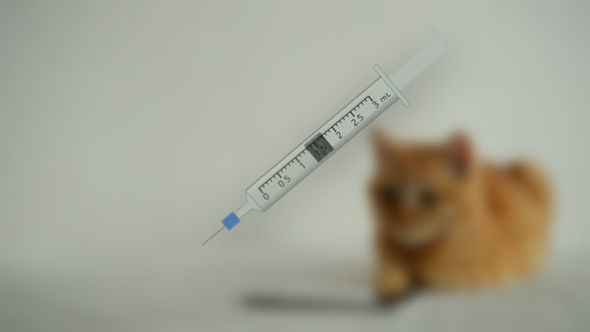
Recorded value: 1.3; mL
